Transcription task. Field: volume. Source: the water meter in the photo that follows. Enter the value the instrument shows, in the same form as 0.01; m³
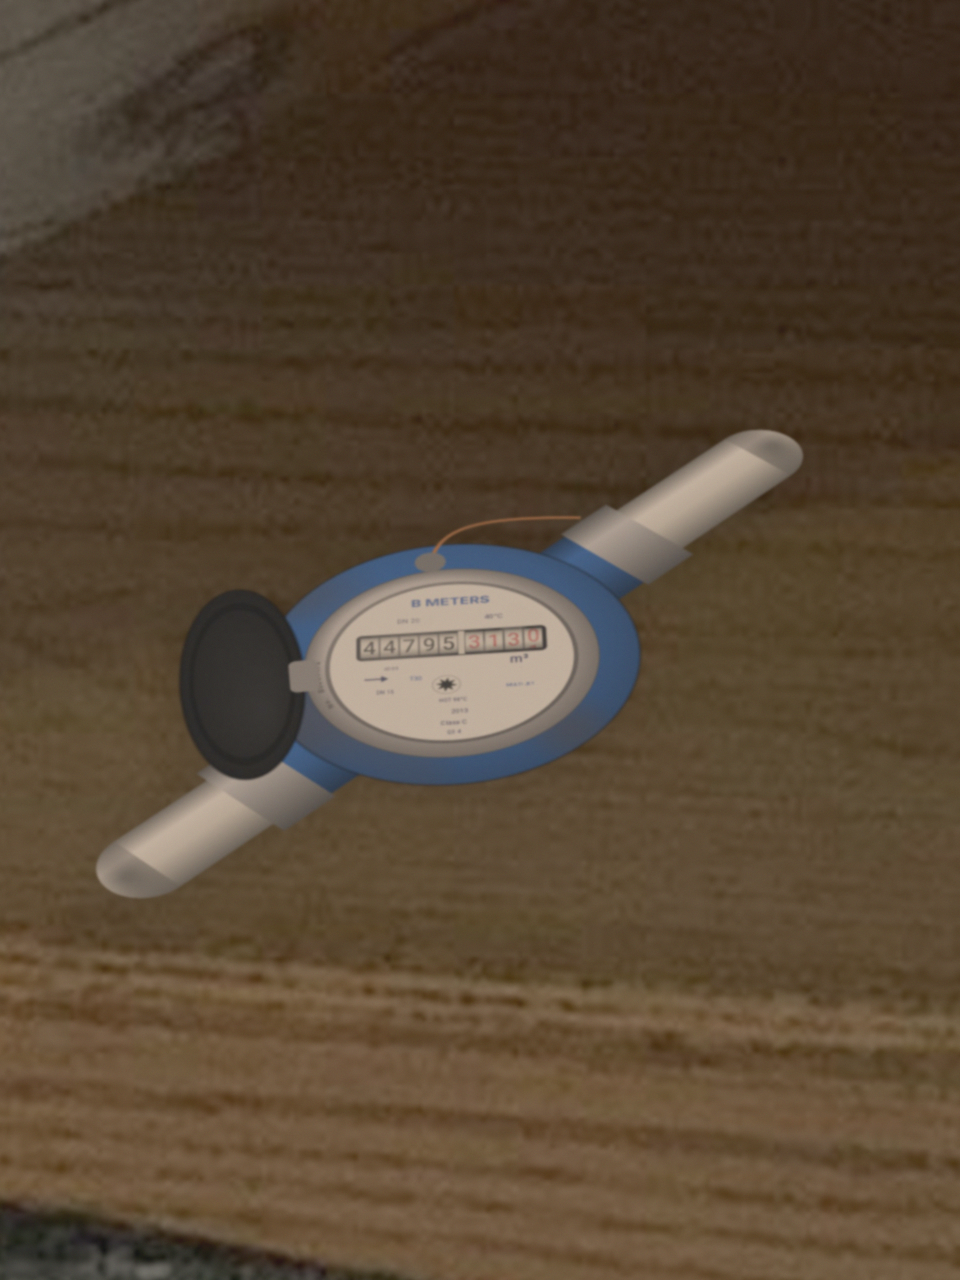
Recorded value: 44795.3130; m³
